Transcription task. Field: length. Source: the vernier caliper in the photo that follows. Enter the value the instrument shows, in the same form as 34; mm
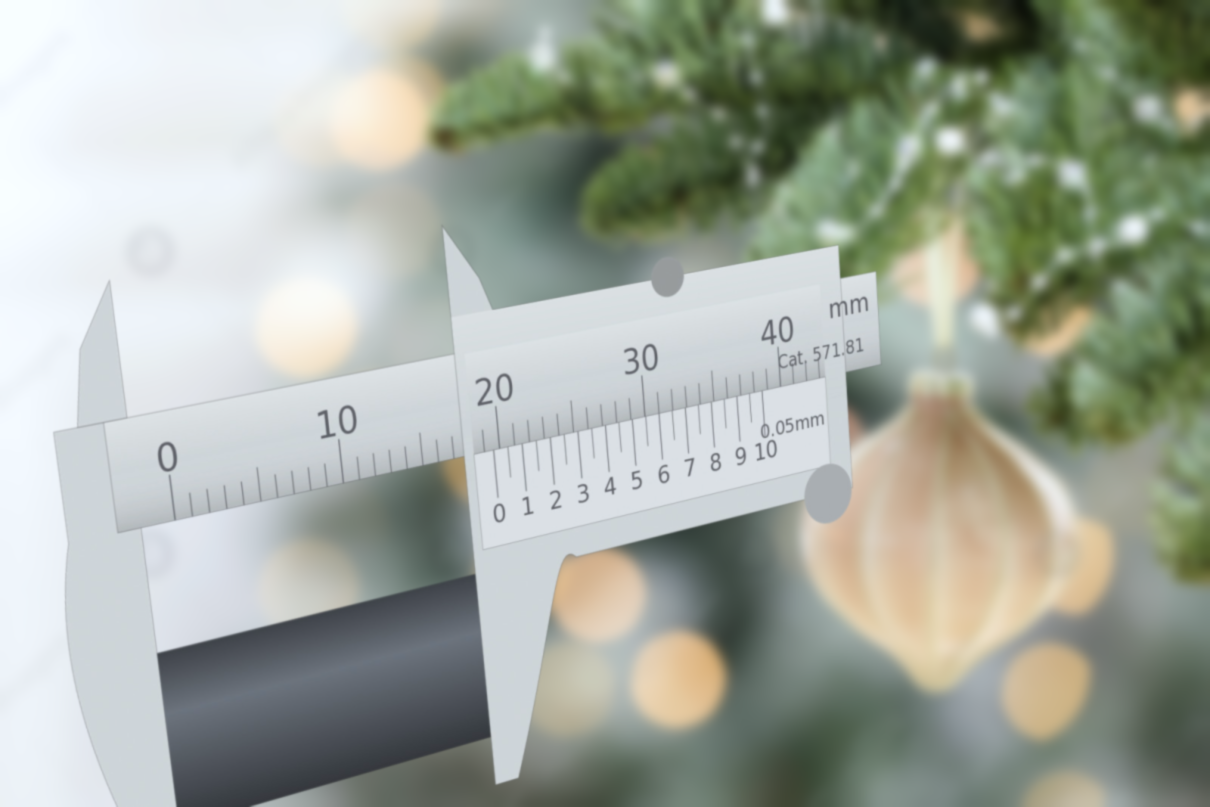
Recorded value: 19.6; mm
